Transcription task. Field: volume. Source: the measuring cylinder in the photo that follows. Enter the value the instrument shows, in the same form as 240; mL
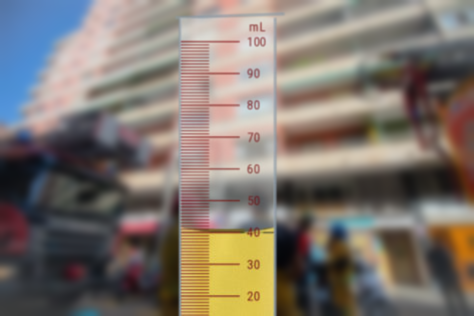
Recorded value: 40; mL
